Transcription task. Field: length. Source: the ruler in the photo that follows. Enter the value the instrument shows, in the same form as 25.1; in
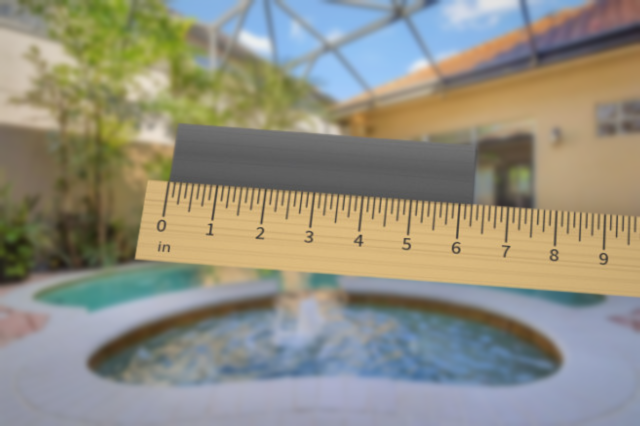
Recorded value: 6.25; in
